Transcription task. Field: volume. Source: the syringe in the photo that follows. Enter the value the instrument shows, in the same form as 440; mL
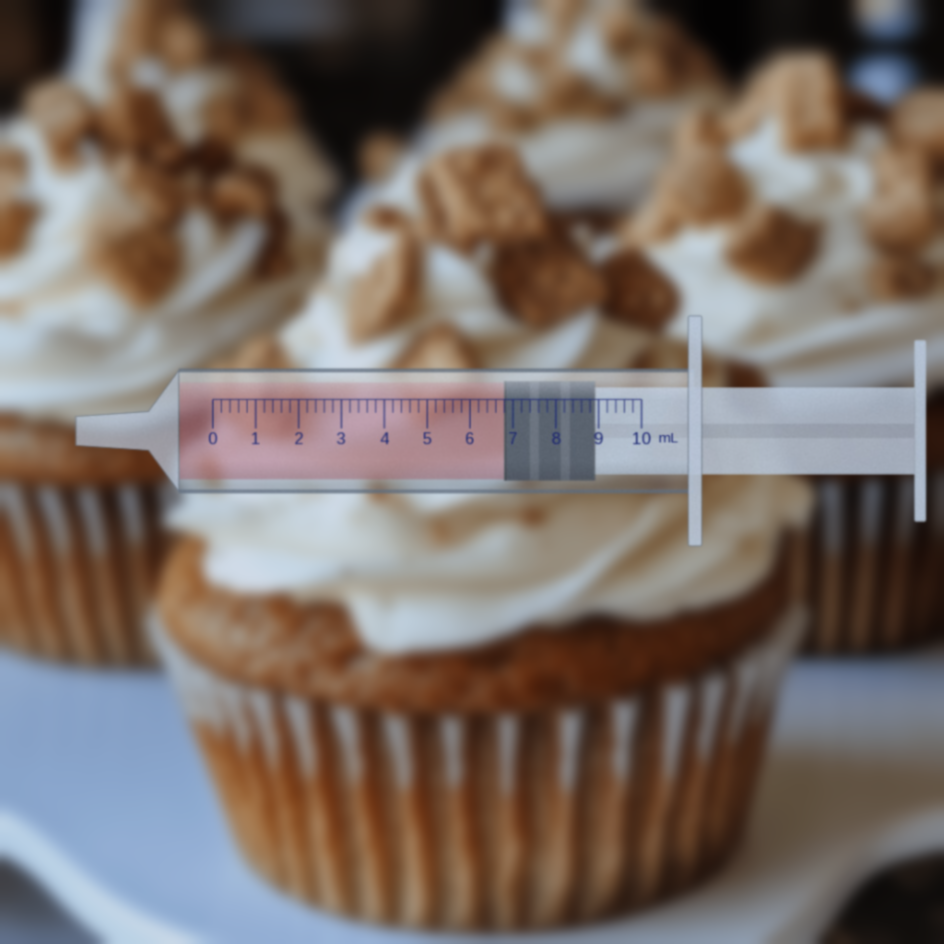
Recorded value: 6.8; mL
